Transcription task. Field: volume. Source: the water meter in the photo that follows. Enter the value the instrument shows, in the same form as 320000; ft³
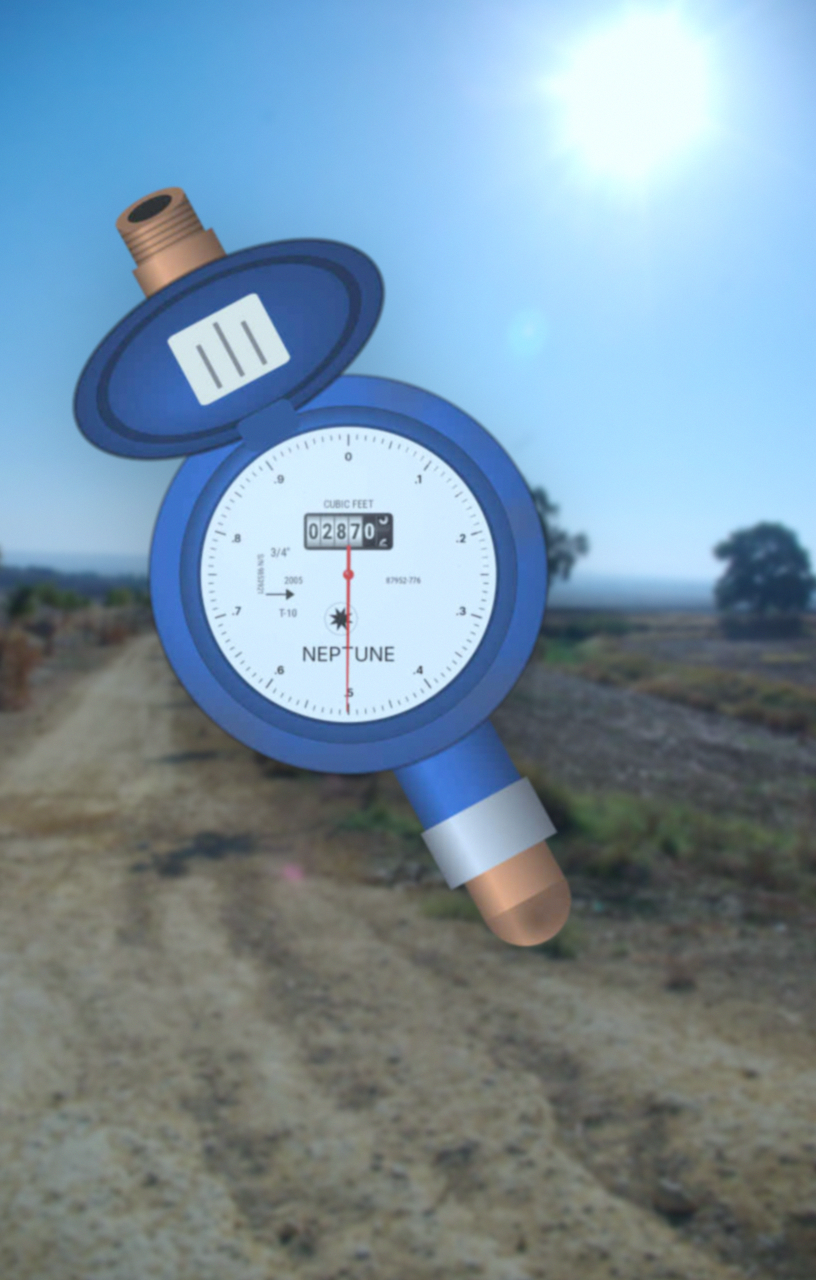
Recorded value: 28705.50; ft³
